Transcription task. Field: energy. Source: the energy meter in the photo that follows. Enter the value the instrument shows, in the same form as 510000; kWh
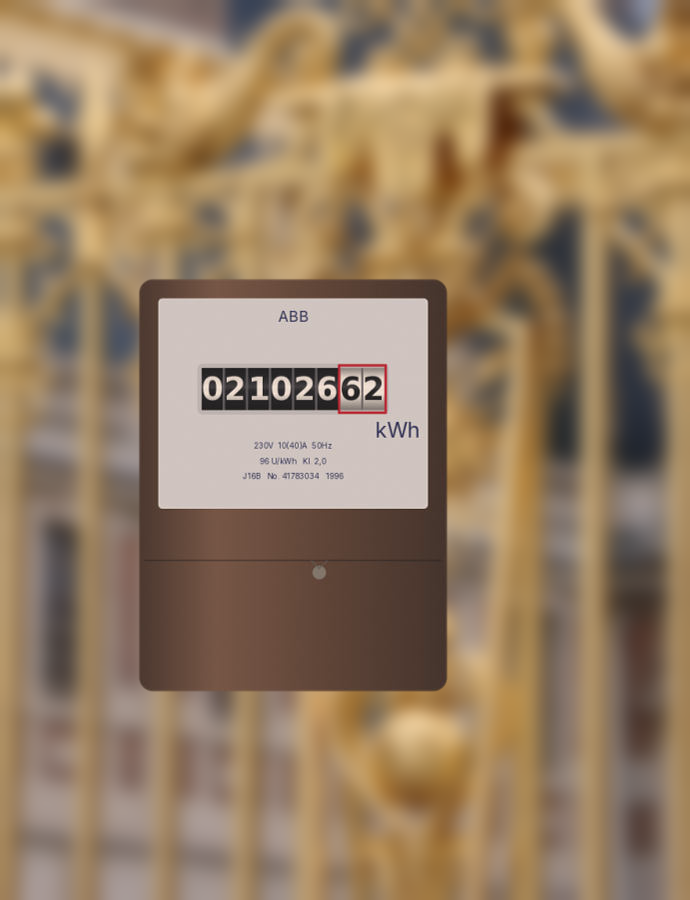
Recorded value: 21026.62; kWh
